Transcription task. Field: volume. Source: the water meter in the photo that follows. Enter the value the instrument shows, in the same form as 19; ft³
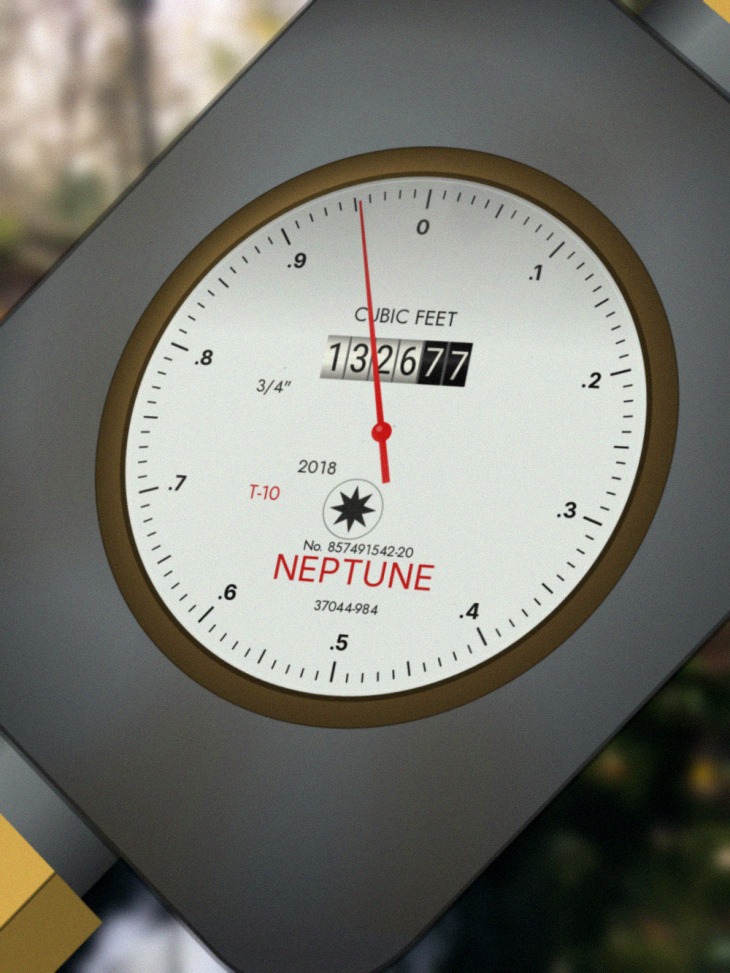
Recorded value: 132676.95; ft³
